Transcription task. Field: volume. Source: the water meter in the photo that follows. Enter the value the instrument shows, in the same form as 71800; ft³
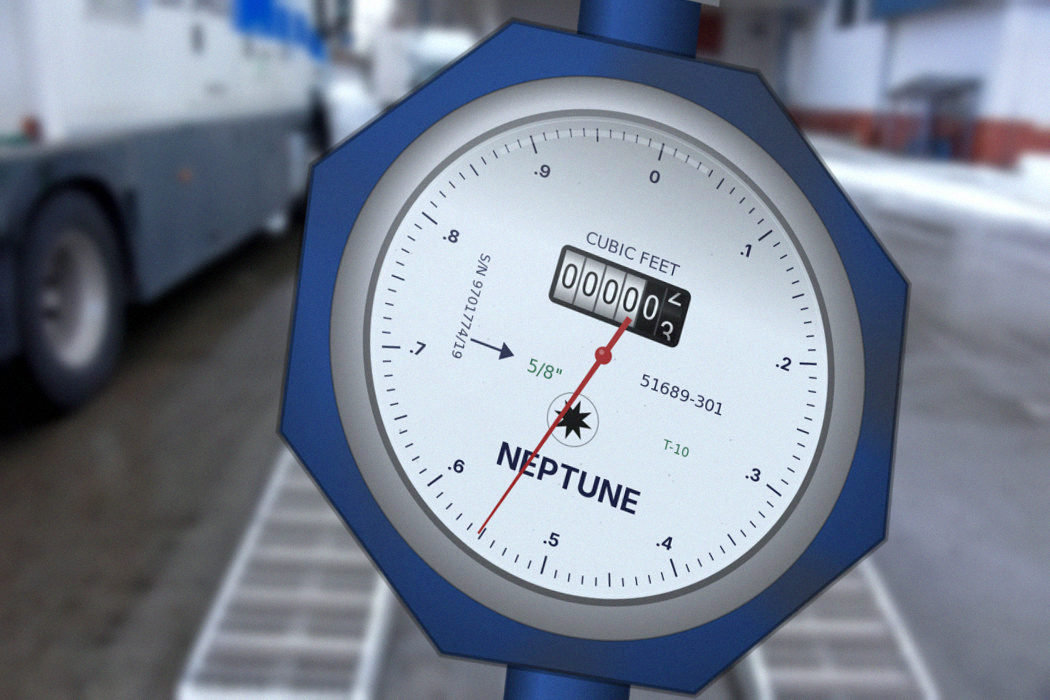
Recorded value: 2.55; ft³
